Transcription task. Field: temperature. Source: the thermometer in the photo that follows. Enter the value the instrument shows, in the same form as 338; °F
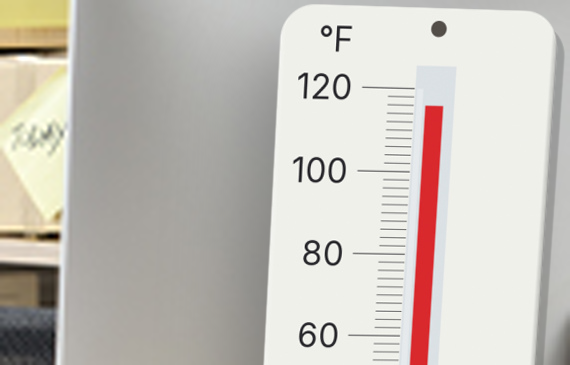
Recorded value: 116; °F
